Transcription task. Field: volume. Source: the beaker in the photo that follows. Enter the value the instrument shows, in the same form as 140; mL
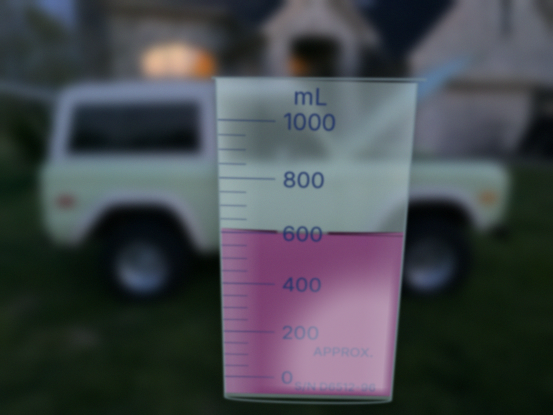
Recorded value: 600; mL
